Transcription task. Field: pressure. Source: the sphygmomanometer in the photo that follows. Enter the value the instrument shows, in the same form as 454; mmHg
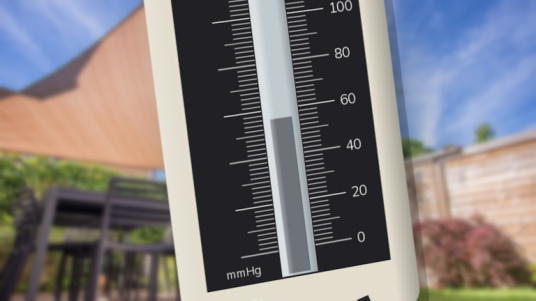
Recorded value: 56; mmHg
